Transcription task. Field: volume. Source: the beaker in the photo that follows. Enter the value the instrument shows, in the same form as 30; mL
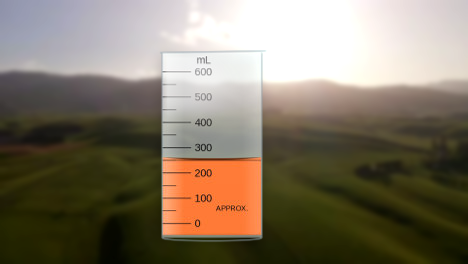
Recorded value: 250; mL
